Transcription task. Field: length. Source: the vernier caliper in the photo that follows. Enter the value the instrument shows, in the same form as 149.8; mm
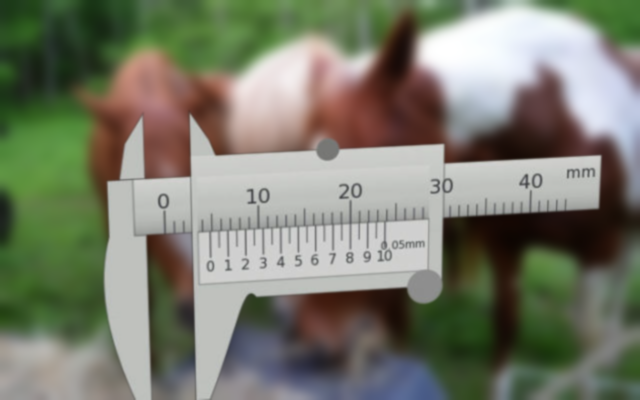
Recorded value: 4.8; mm
